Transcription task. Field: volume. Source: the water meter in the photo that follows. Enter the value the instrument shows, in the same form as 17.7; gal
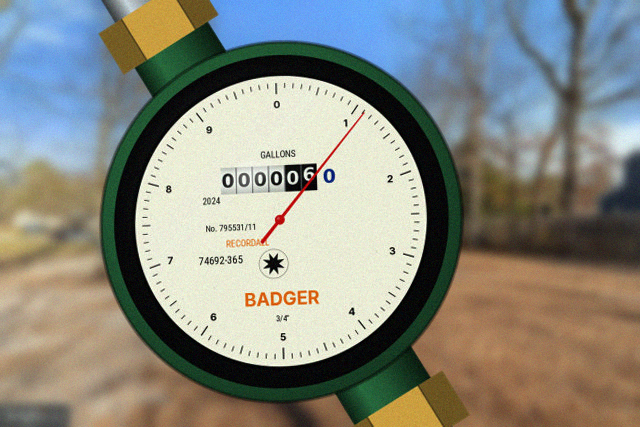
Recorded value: 61.1; gal
